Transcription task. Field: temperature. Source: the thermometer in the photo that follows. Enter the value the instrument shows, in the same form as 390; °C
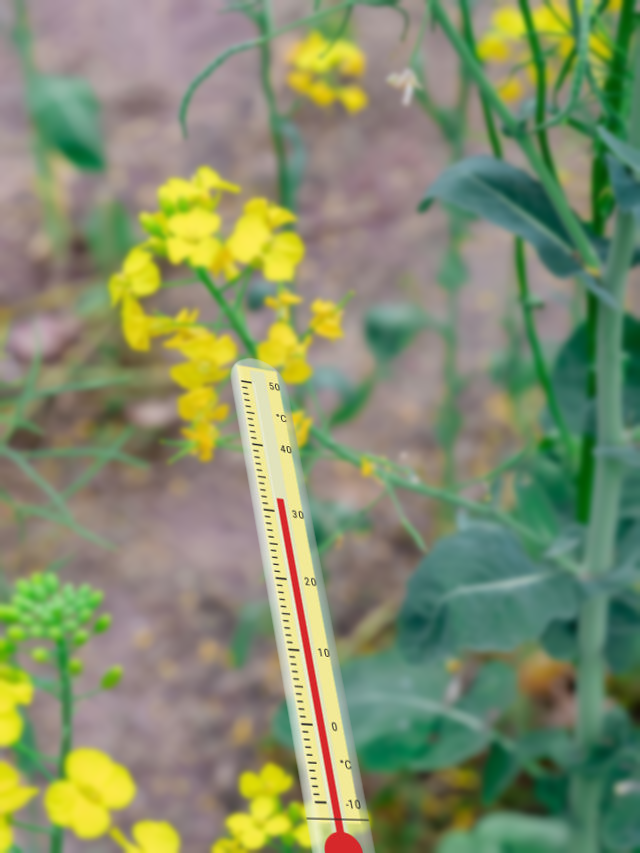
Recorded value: 32; °C
